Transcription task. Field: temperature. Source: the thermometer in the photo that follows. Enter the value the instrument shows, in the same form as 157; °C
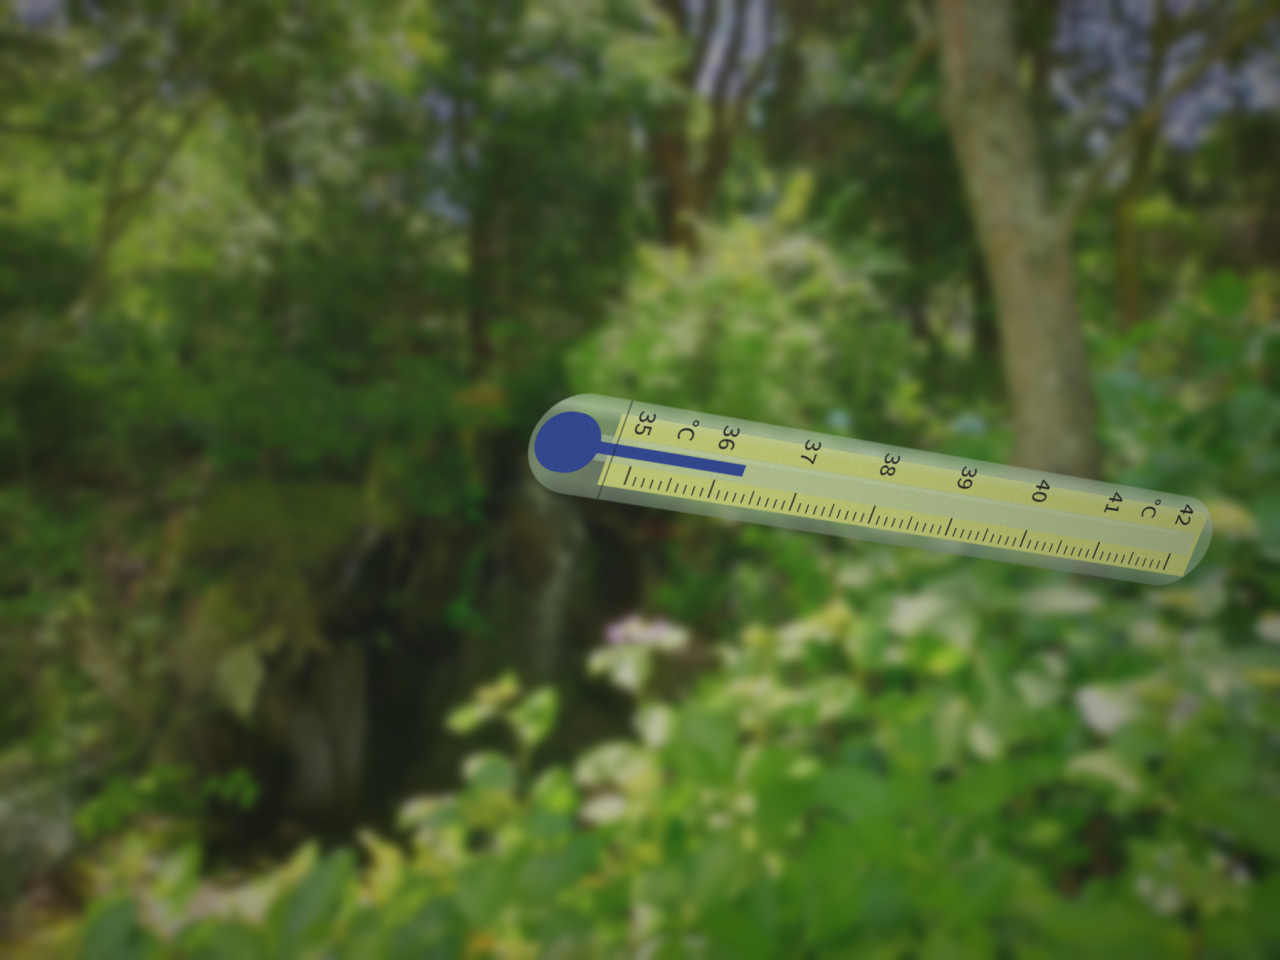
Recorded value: 36.3; °C
